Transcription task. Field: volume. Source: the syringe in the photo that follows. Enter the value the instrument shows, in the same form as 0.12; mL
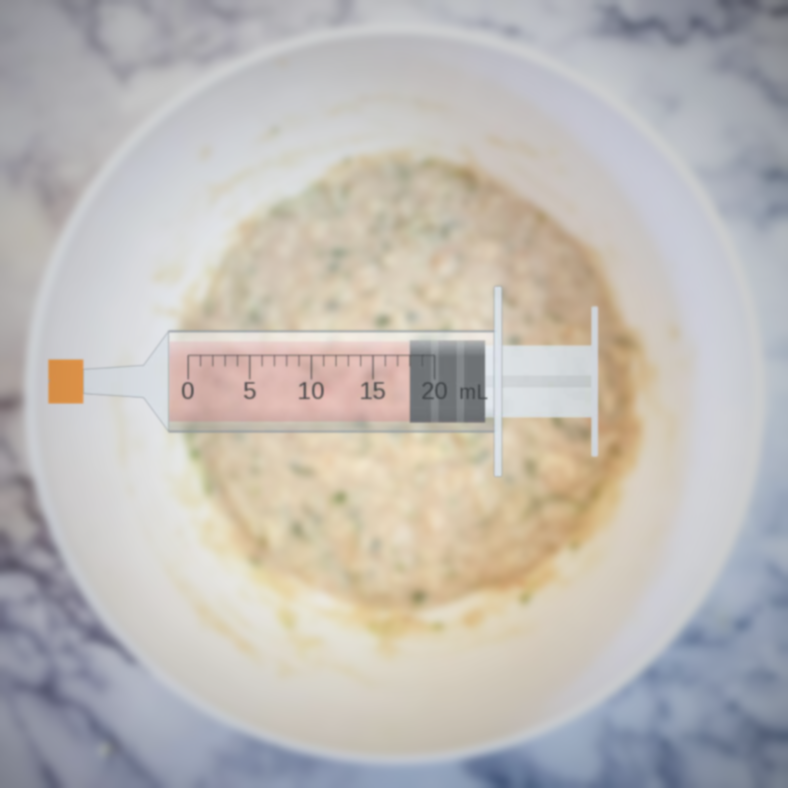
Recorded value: 18; mL
